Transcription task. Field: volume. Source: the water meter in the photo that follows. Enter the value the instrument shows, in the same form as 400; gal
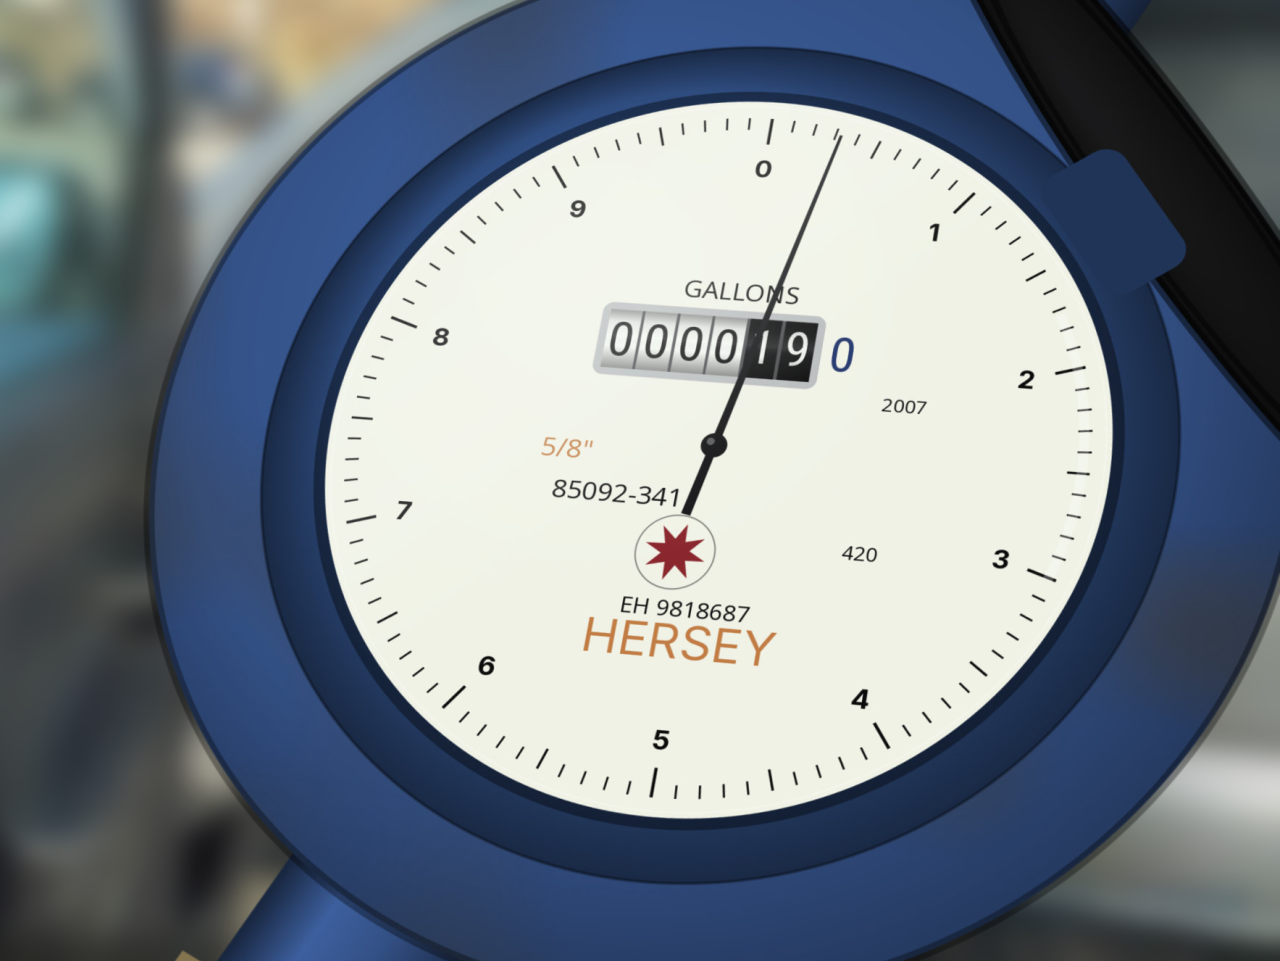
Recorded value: 190.3; gal
